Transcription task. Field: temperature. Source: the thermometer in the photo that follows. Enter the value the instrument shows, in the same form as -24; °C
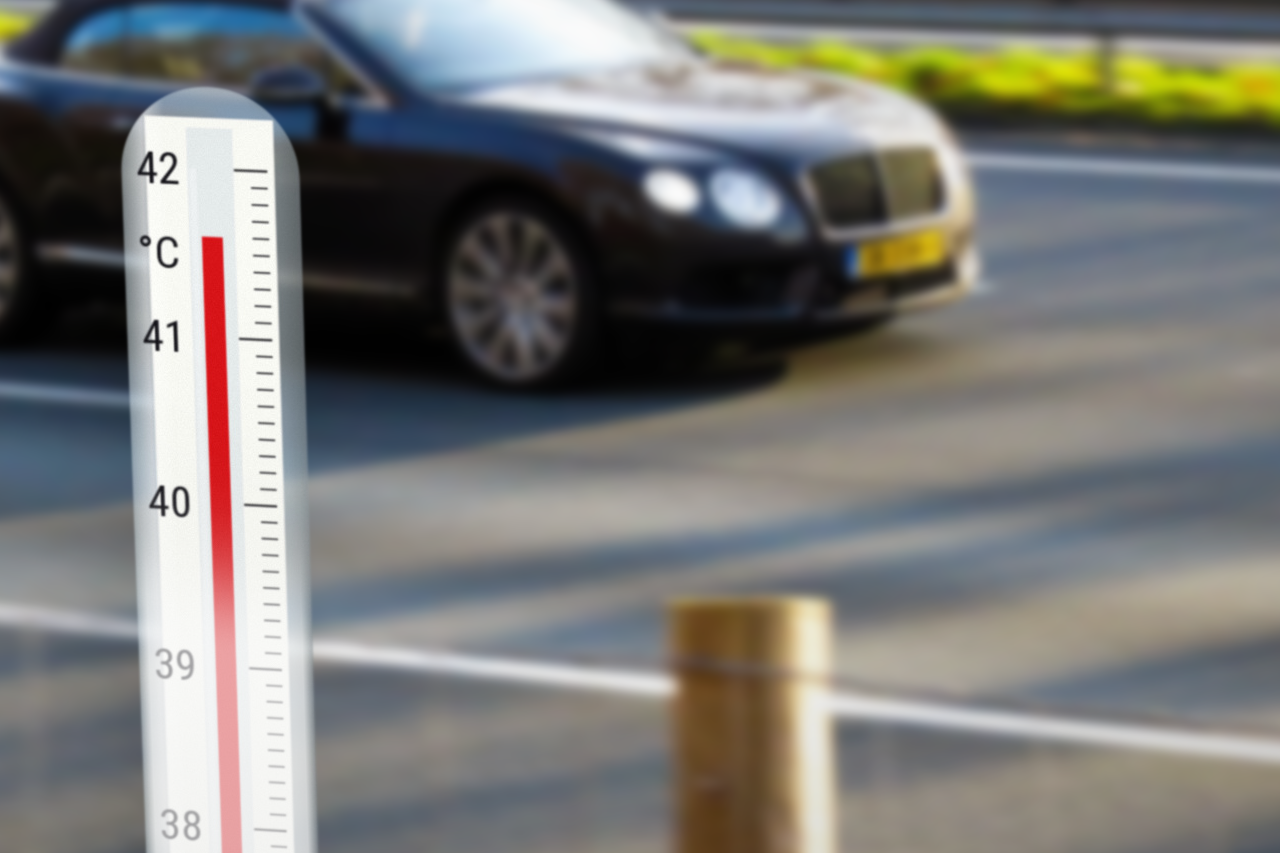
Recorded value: 41.6; °C
